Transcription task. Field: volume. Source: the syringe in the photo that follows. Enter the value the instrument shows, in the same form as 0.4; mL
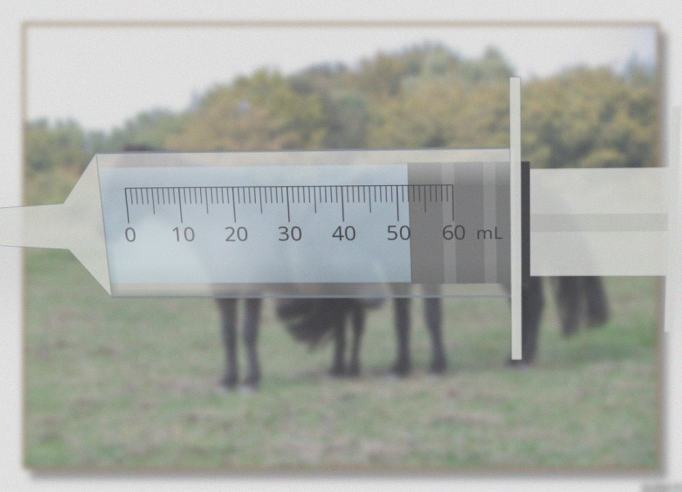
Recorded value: 52; mL
